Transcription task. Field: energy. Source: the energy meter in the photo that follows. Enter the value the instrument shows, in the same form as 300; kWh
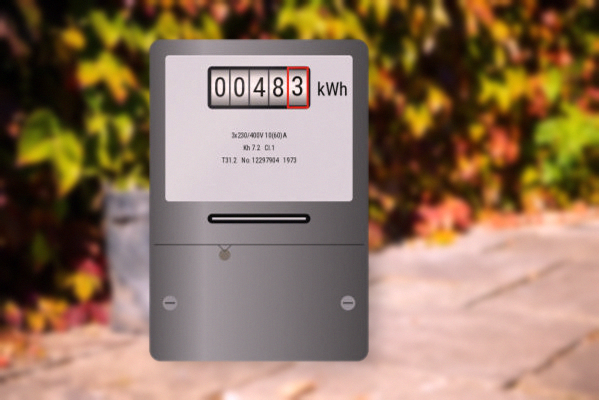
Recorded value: 48.3; kWh
